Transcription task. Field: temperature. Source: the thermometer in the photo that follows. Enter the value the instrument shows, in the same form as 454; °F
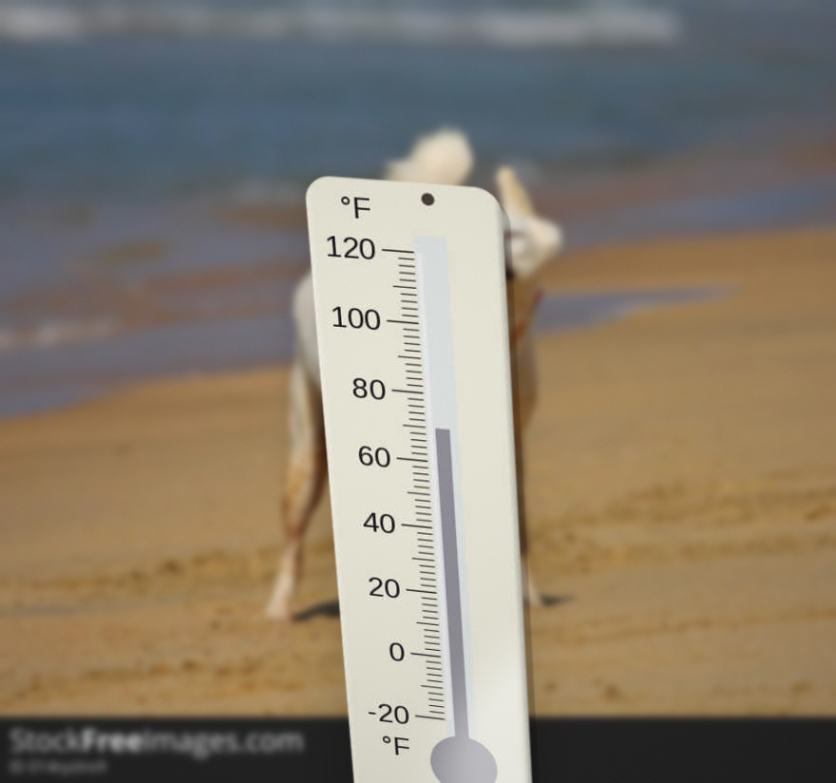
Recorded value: 70; °F
